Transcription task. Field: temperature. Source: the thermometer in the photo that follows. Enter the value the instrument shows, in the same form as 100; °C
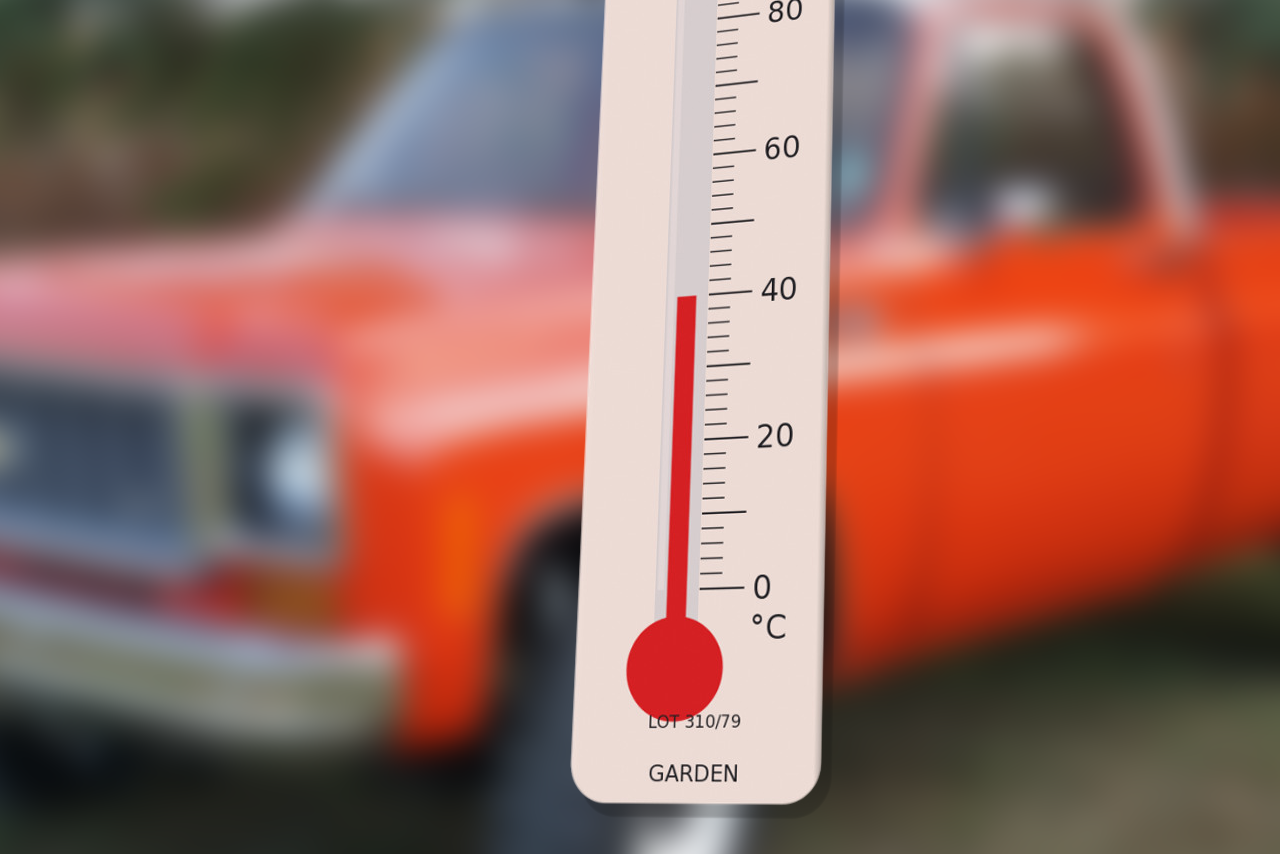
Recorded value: 40; °C
